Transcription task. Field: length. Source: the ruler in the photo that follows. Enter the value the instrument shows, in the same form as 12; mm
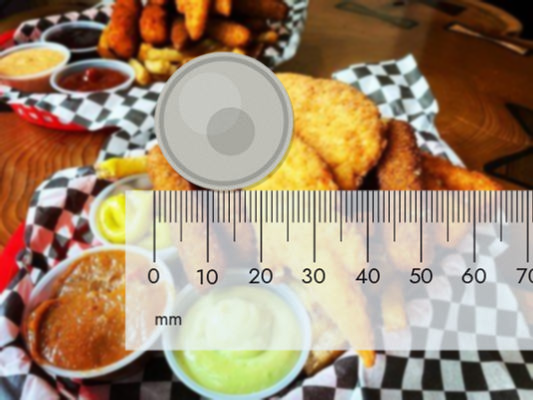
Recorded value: 26; mm
